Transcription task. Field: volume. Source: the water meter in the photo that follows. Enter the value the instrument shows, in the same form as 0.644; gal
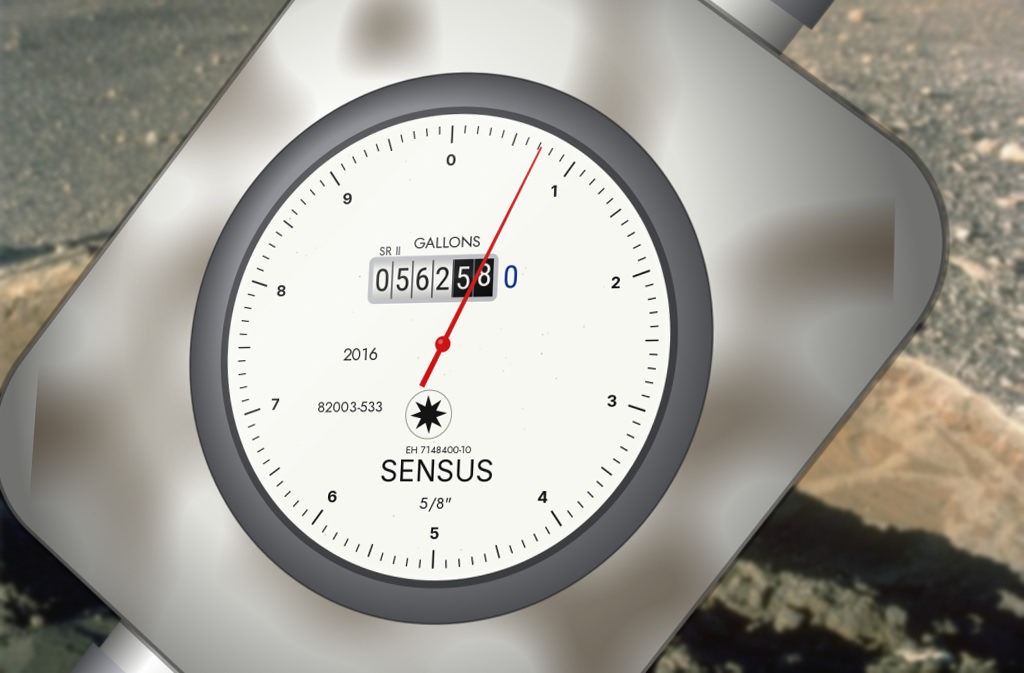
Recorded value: 562580.7; gal
